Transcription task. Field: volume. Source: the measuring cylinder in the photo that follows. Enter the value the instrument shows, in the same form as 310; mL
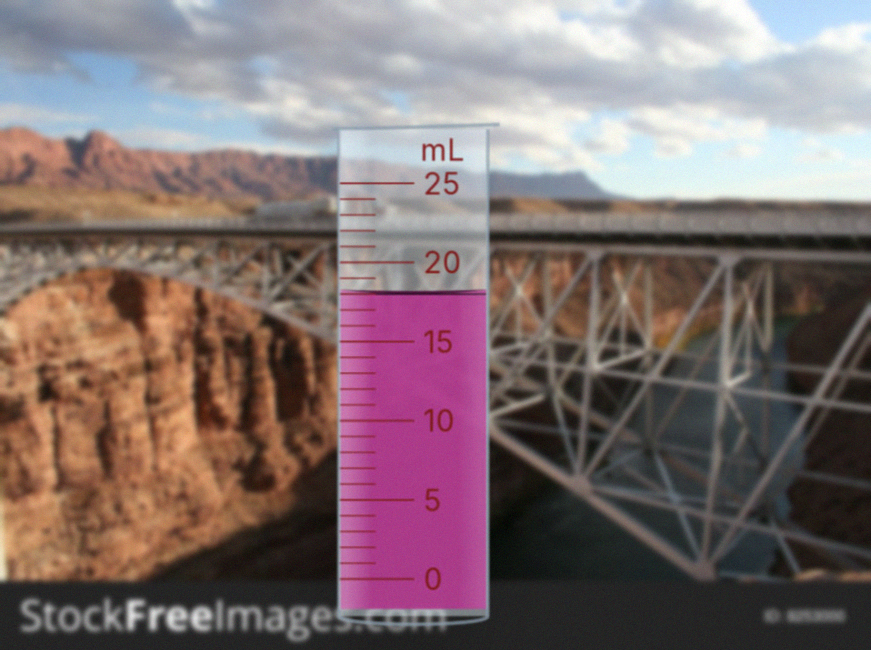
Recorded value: 18; mL
